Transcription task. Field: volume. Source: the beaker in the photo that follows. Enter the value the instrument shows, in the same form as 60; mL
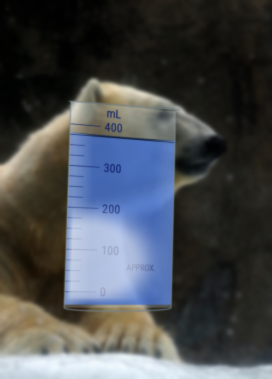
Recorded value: 375; mL
